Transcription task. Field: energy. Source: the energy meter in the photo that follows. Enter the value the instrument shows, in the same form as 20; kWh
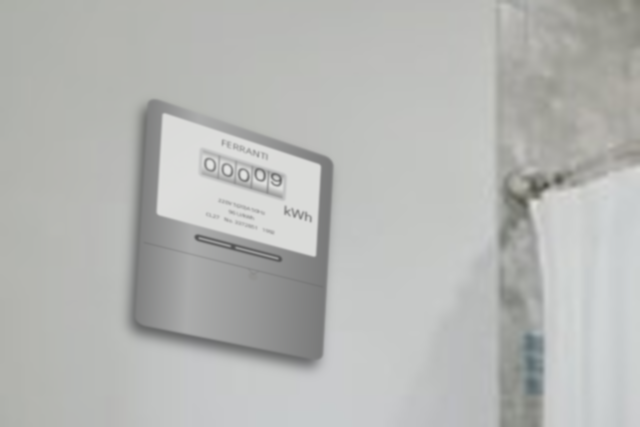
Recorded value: 9; kWh
